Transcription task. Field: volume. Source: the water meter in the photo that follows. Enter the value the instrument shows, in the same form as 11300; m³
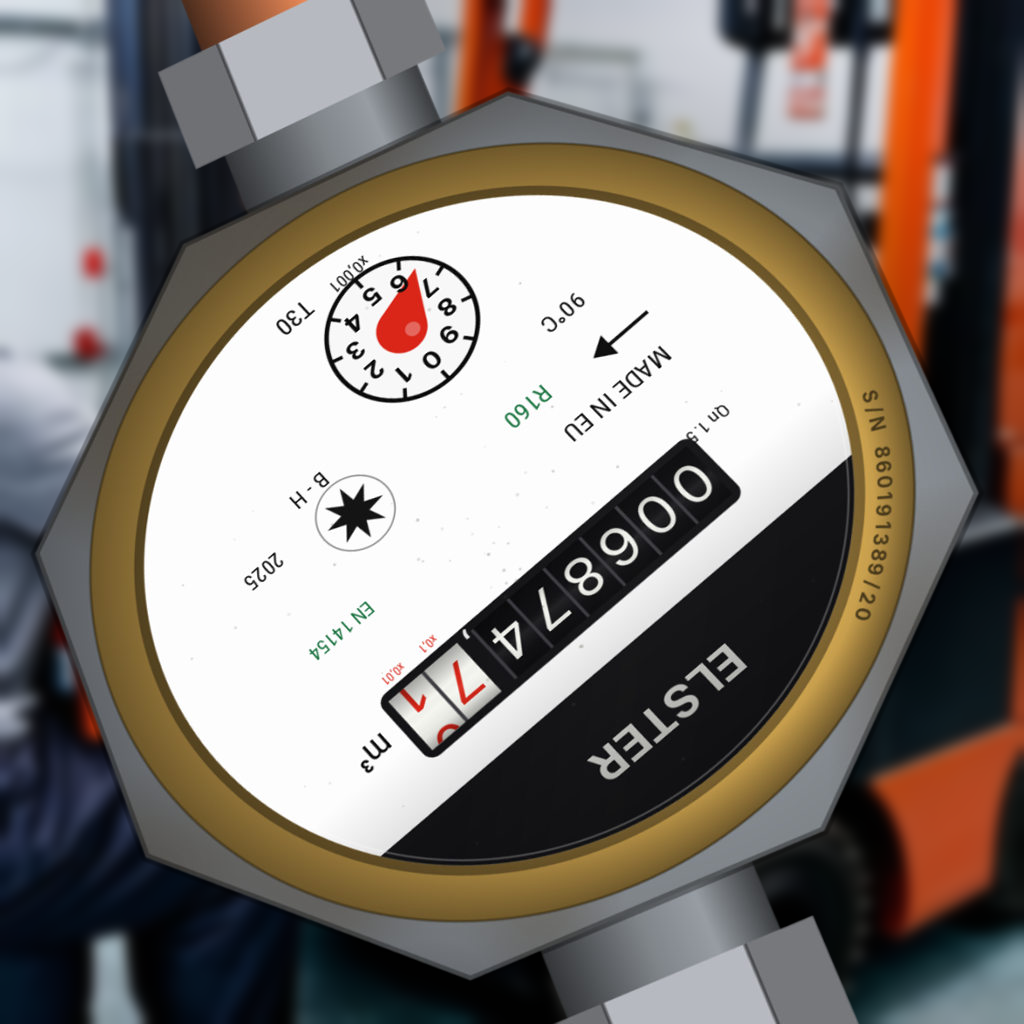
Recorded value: 6874.706; m³
